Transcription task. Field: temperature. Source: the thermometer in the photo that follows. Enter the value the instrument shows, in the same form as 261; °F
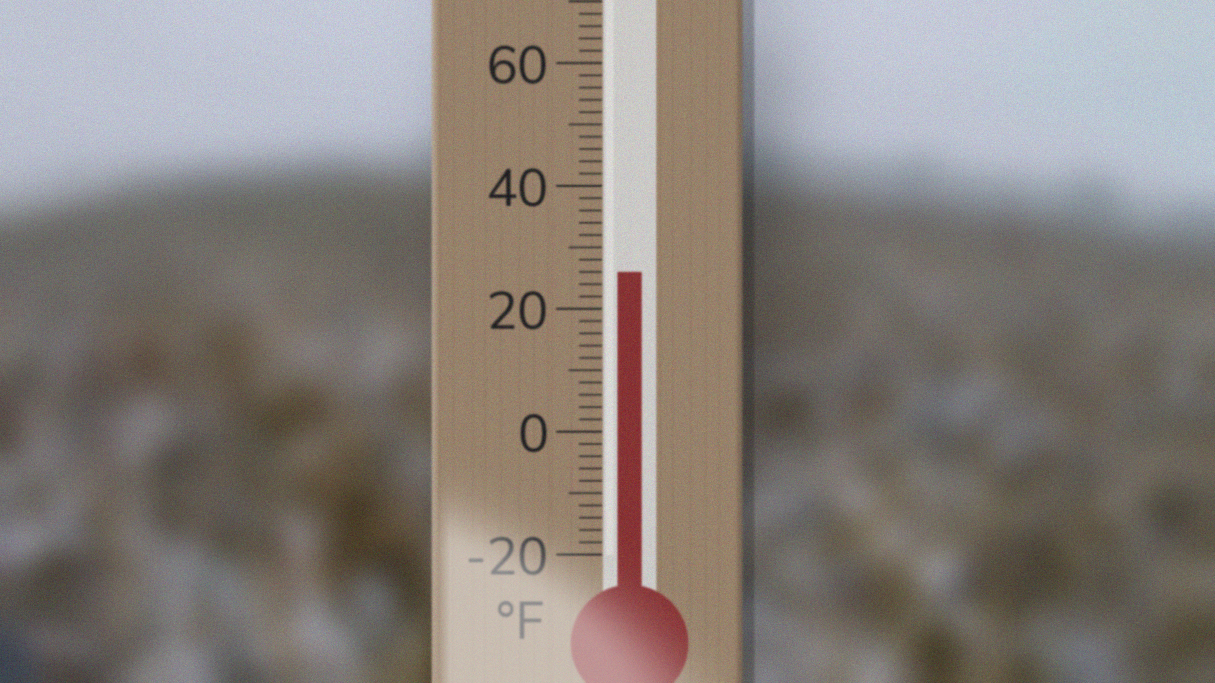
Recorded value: 26; °F
